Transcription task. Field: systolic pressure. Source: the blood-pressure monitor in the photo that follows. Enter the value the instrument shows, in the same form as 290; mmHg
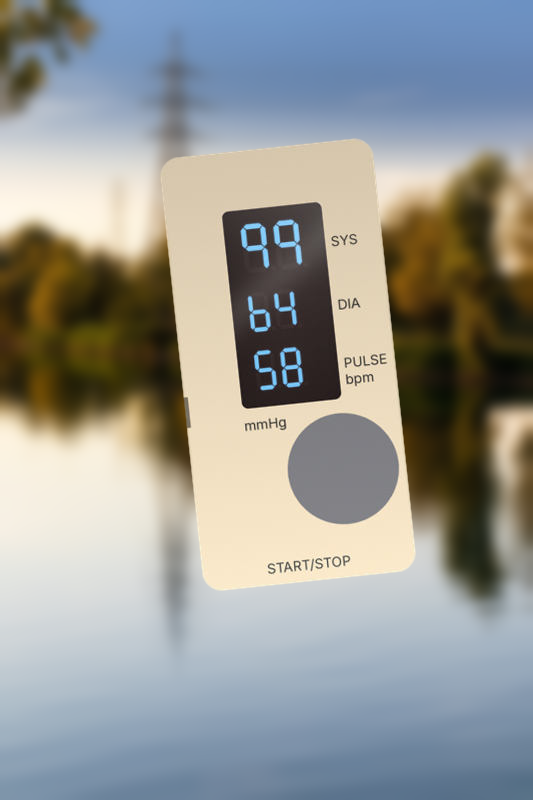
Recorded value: 99; mmHg
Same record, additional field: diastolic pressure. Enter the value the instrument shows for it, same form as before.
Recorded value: 64; mmHg
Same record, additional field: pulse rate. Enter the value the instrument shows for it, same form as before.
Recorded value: 58; bpm
